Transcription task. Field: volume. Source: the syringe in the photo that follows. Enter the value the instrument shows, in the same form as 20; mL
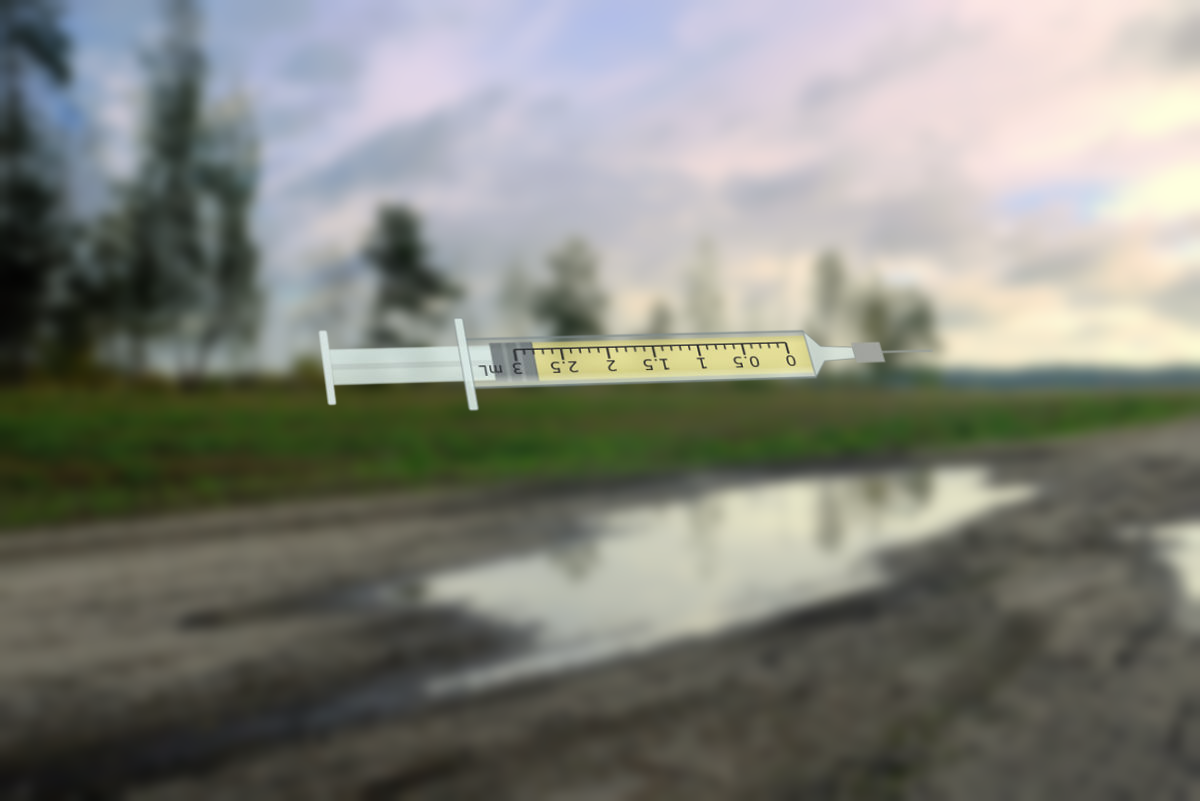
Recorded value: 2.8; mL
